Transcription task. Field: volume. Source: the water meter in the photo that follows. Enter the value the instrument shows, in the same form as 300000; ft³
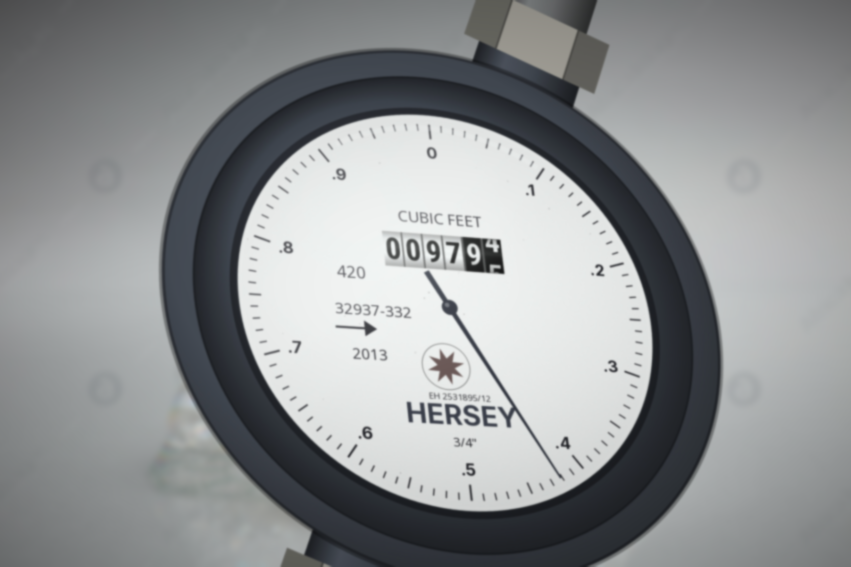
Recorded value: 9794.42; ft³
